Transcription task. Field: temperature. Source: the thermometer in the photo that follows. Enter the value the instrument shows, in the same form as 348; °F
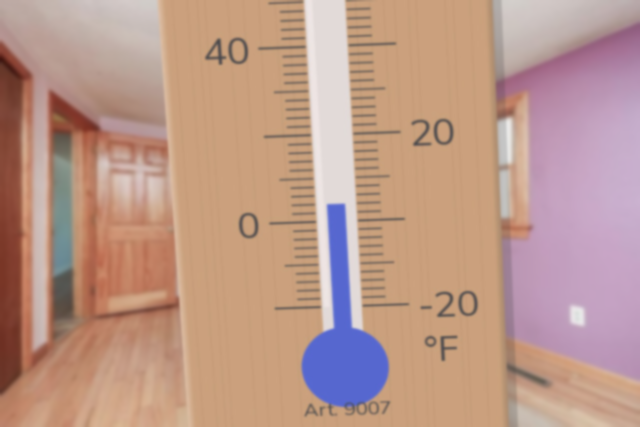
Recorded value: 4; °F
